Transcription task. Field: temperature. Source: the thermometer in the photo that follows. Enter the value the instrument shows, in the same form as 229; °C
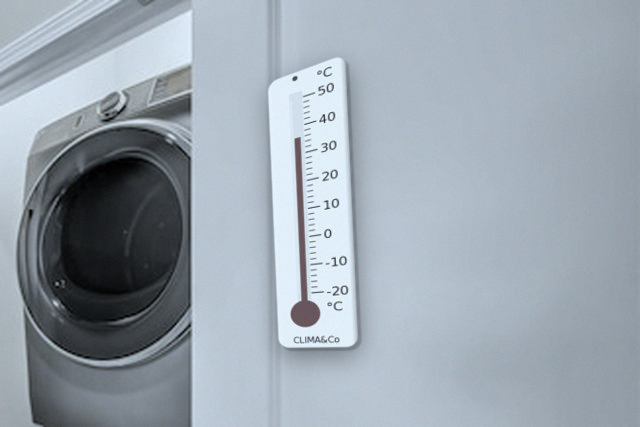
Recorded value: 36; °C
